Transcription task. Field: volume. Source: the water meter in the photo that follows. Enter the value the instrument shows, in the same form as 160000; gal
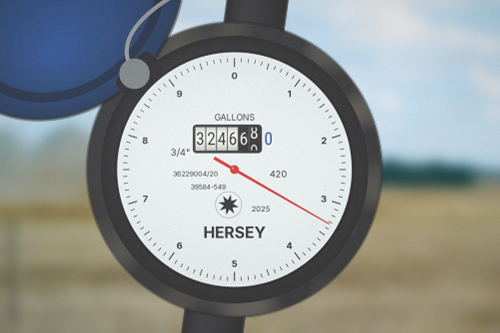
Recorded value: 3246683.3; gal
